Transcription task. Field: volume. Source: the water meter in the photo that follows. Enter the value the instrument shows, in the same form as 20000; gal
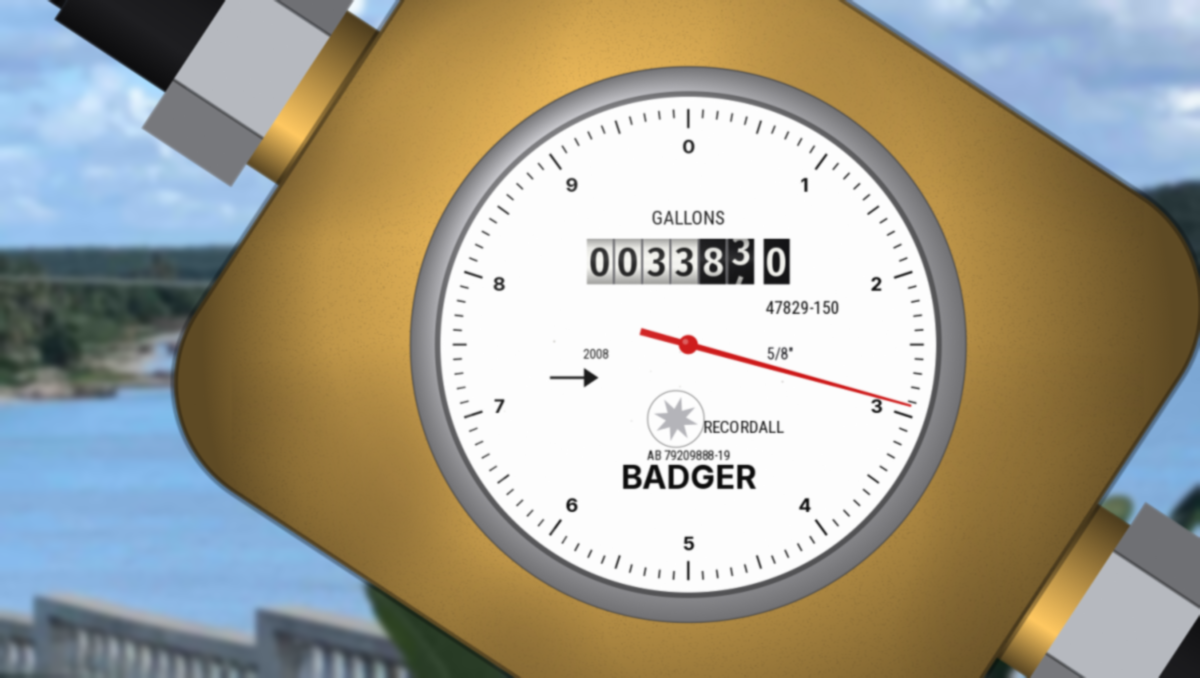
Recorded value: 33832.9; gal
